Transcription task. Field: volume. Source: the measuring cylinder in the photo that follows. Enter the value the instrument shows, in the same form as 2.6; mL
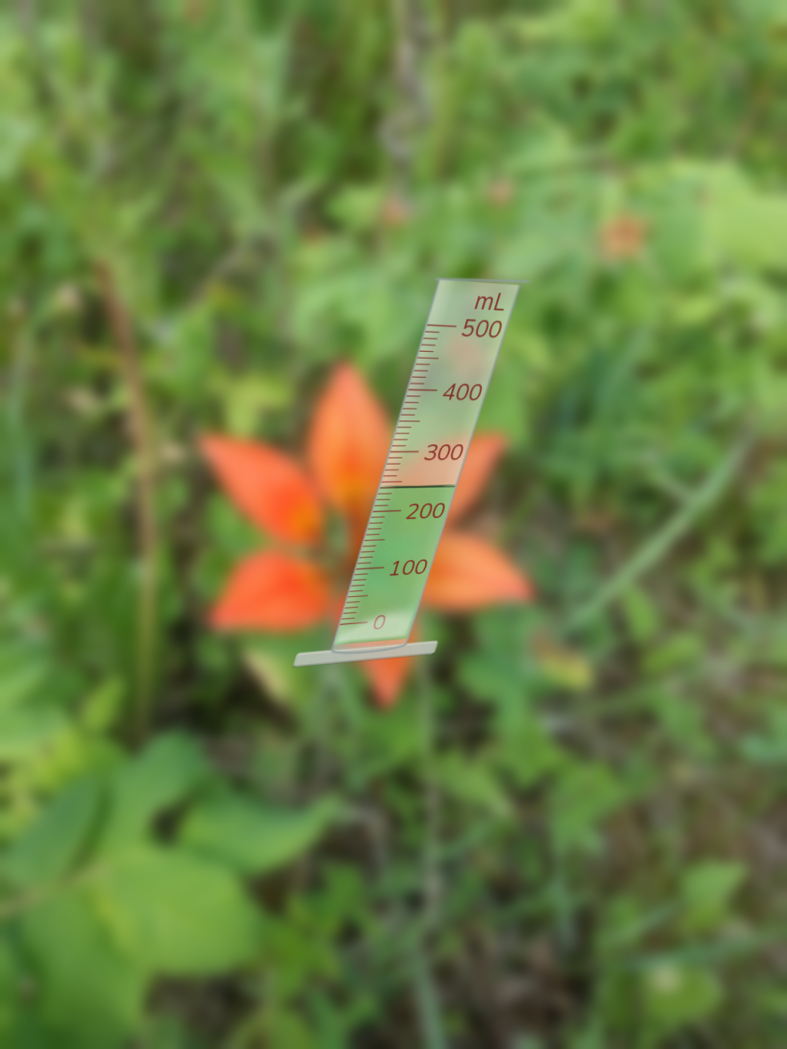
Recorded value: 240; mL
